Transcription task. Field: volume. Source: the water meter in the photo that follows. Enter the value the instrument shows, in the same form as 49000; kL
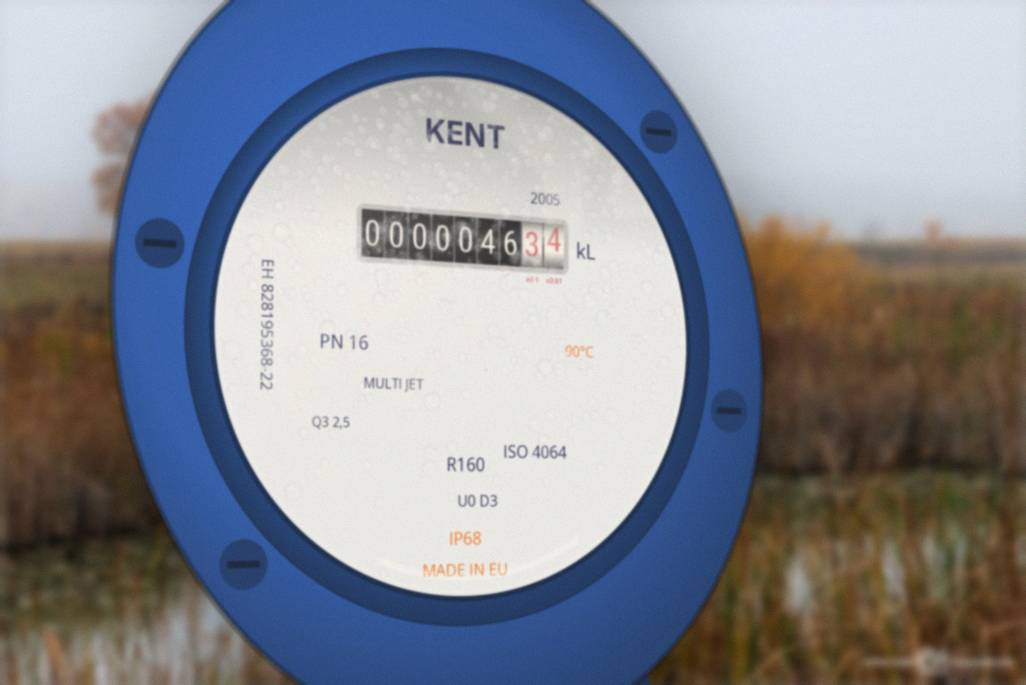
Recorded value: 46.34; kL
